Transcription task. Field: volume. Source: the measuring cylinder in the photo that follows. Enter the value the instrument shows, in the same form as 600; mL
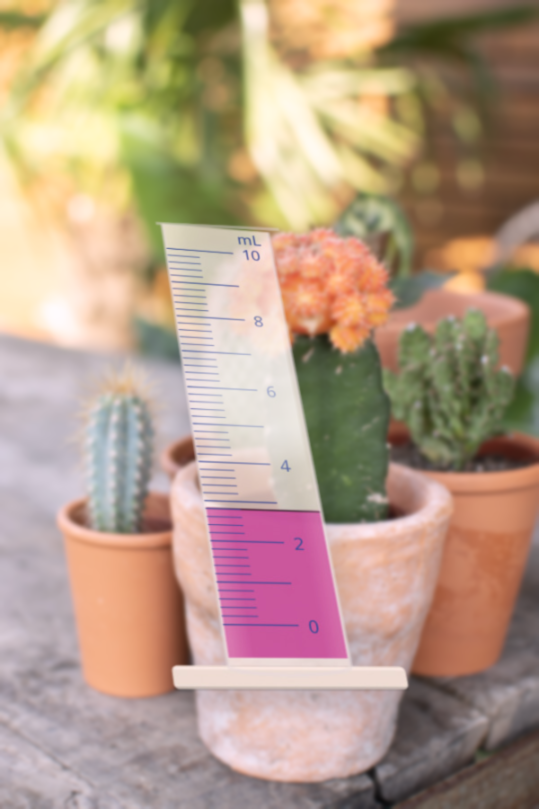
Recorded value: 2.8; mL
